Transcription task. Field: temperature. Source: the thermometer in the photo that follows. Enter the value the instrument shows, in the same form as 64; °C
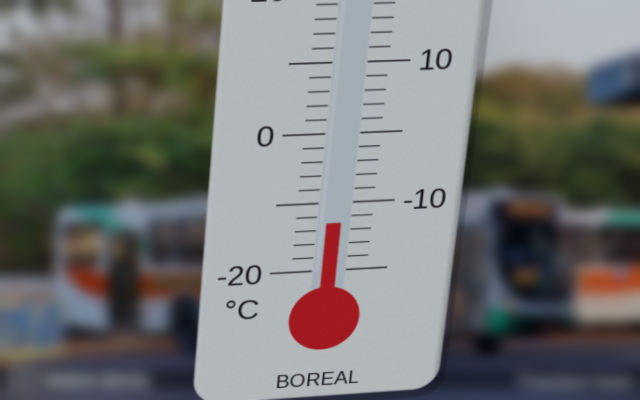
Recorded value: -13; °C
